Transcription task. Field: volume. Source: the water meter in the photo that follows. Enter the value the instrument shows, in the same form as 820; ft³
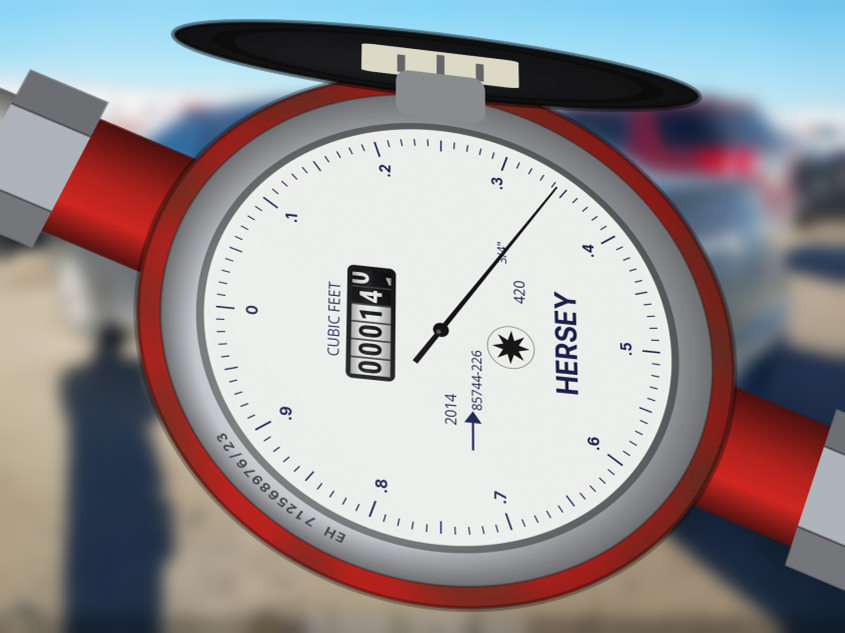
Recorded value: 140.34; ft³
